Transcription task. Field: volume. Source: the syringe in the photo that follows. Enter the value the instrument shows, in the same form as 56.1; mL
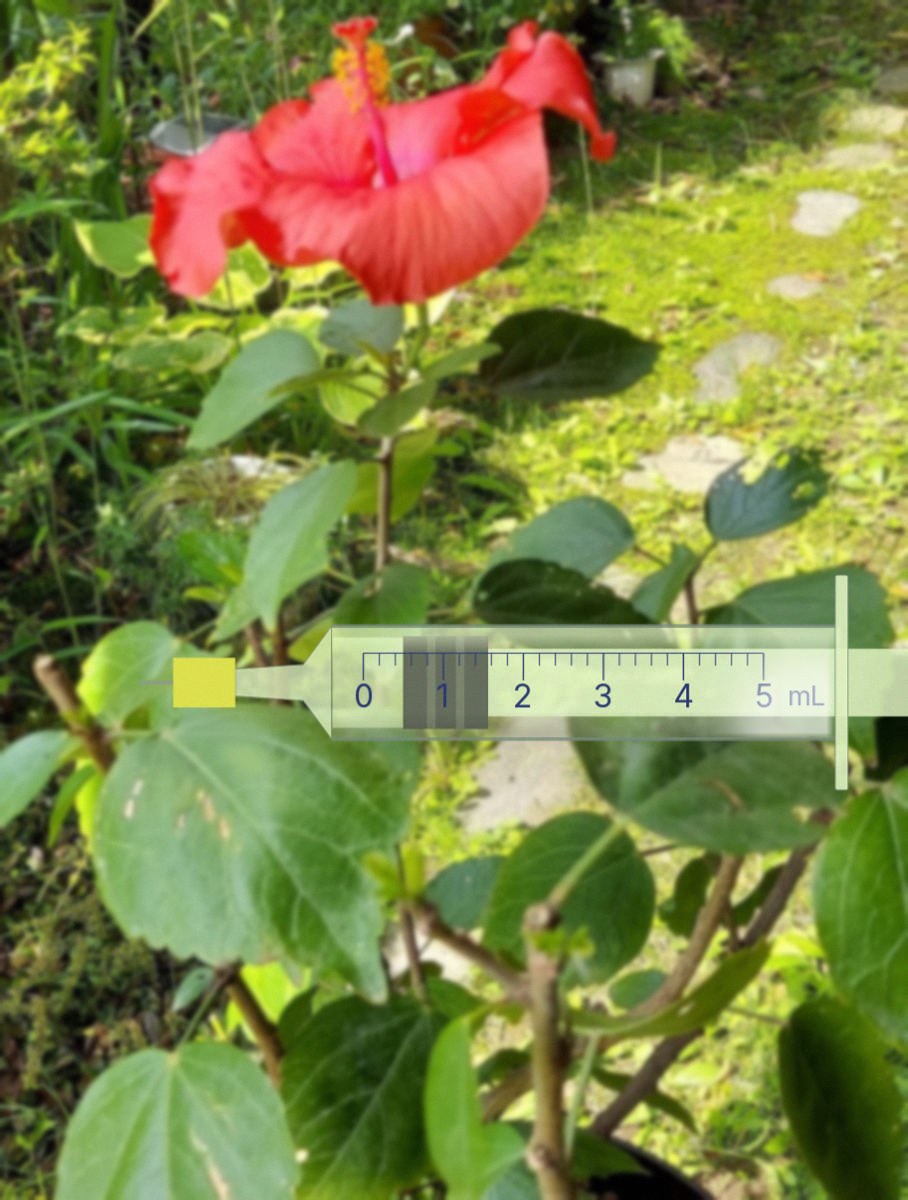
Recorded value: 0.5; mL
